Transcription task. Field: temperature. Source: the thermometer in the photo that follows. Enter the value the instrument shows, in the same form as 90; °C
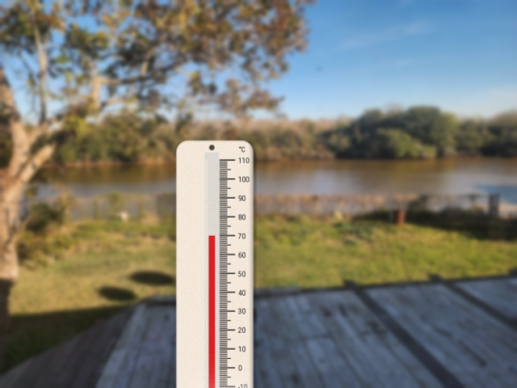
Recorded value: 70; °C
